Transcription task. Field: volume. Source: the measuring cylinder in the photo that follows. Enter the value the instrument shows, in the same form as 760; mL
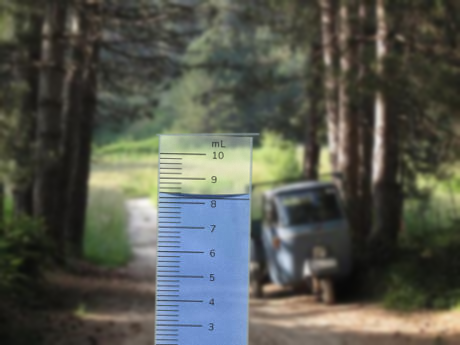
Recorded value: 8.2; mL
